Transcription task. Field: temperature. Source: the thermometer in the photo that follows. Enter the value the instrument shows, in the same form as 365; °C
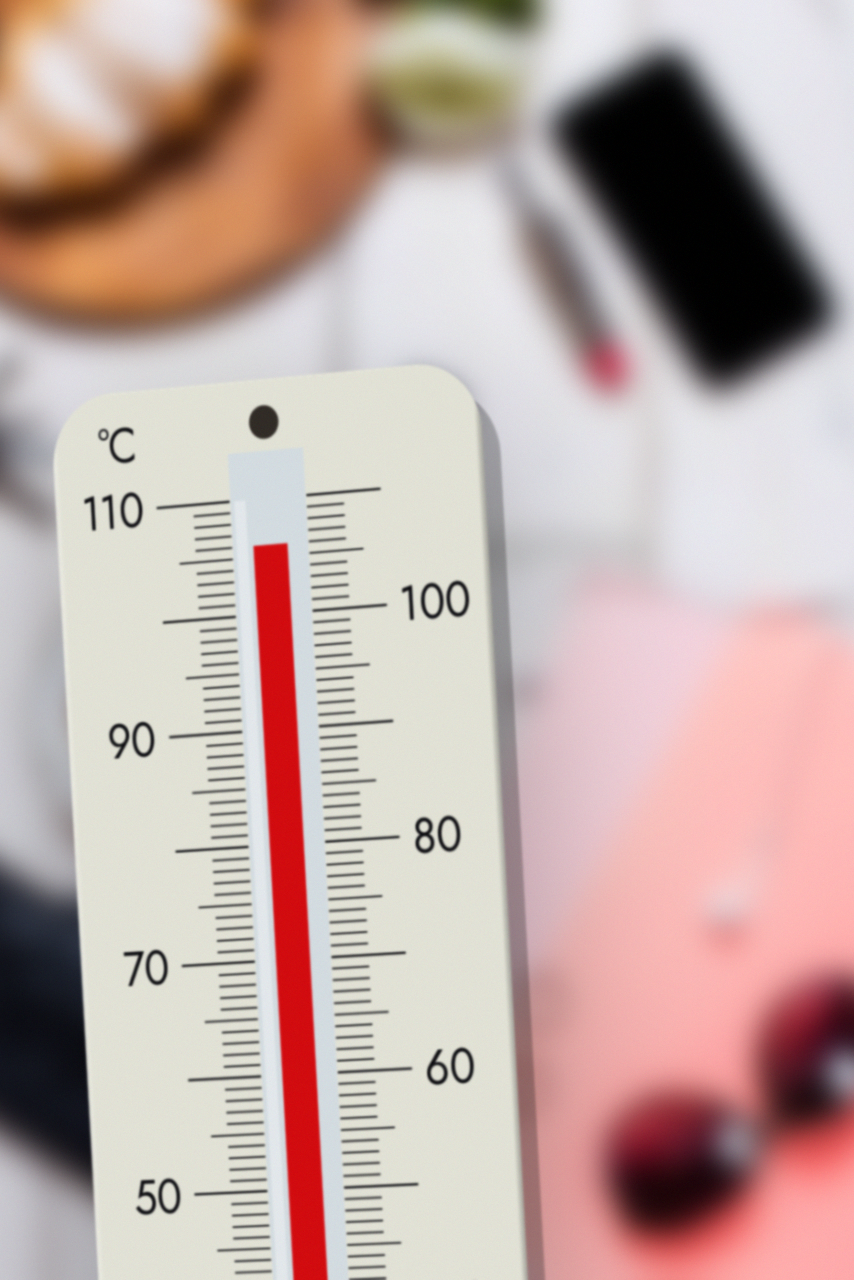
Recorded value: 106; °C
